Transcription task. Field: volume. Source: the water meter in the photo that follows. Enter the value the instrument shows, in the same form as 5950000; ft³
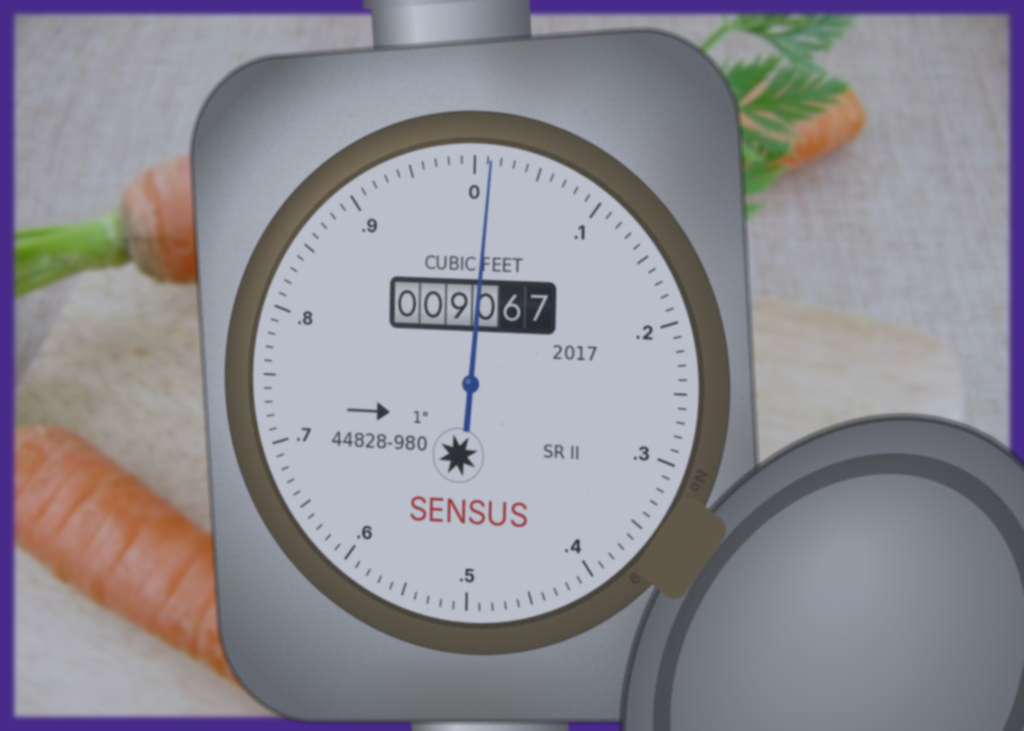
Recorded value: 9067.01; ft³
